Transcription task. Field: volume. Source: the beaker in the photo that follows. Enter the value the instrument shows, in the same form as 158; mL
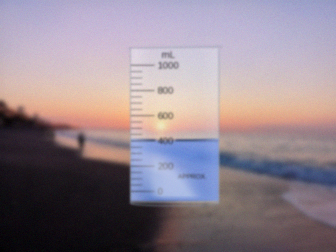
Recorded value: 400; mL
